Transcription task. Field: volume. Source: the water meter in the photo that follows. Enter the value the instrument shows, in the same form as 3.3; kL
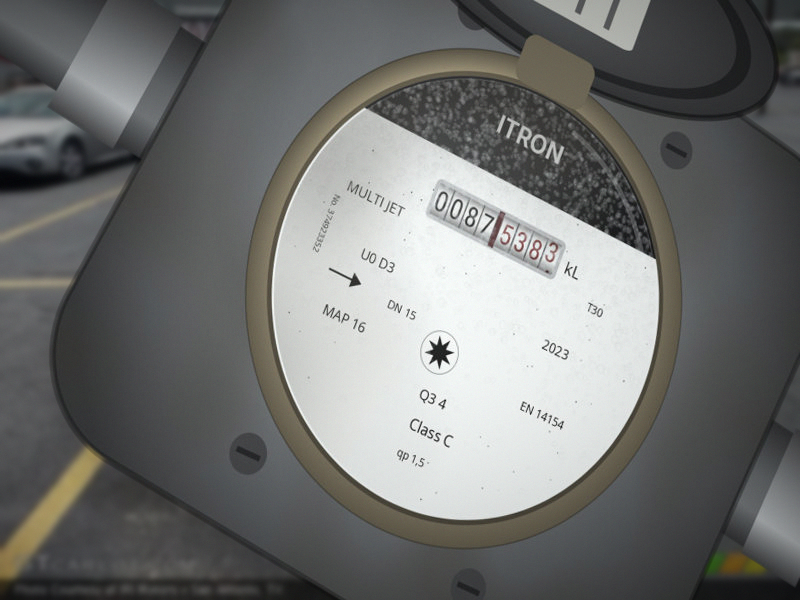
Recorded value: 87.5383; kL
